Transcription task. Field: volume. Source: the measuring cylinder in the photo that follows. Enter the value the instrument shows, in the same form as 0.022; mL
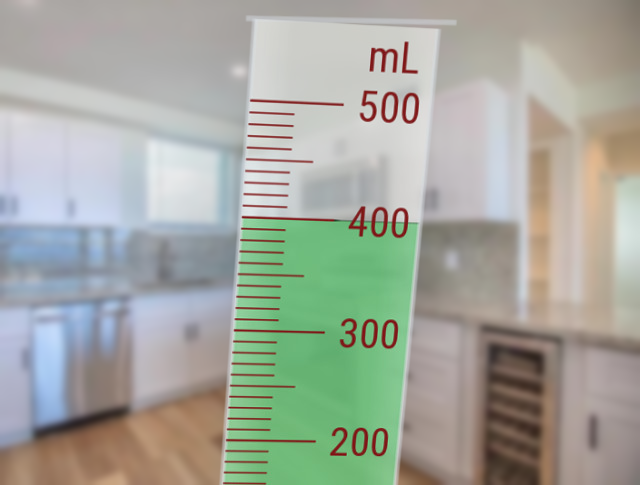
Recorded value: 400; mL
